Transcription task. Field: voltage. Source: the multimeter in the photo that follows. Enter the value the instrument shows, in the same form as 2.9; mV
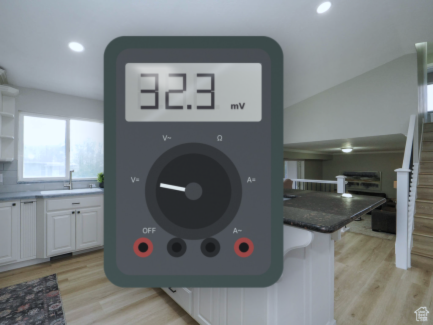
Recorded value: 32.3; mV
